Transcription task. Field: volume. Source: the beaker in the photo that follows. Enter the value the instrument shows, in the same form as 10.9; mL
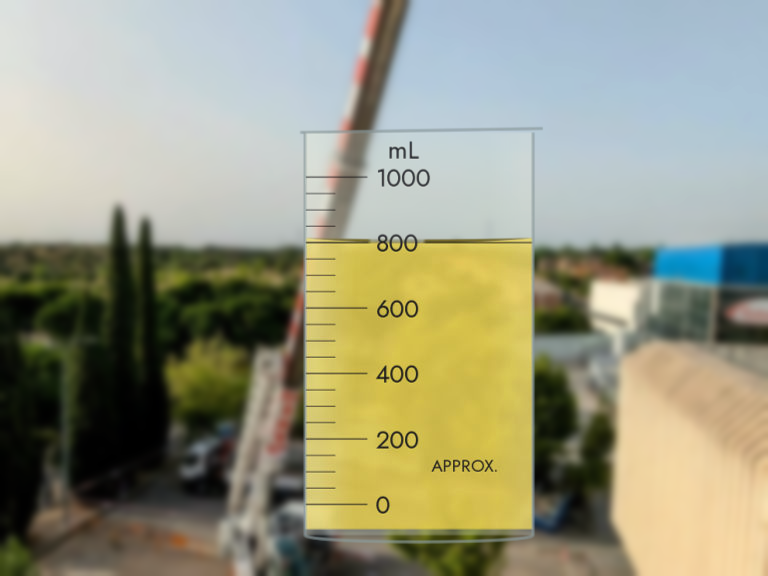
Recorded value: 800; mL
